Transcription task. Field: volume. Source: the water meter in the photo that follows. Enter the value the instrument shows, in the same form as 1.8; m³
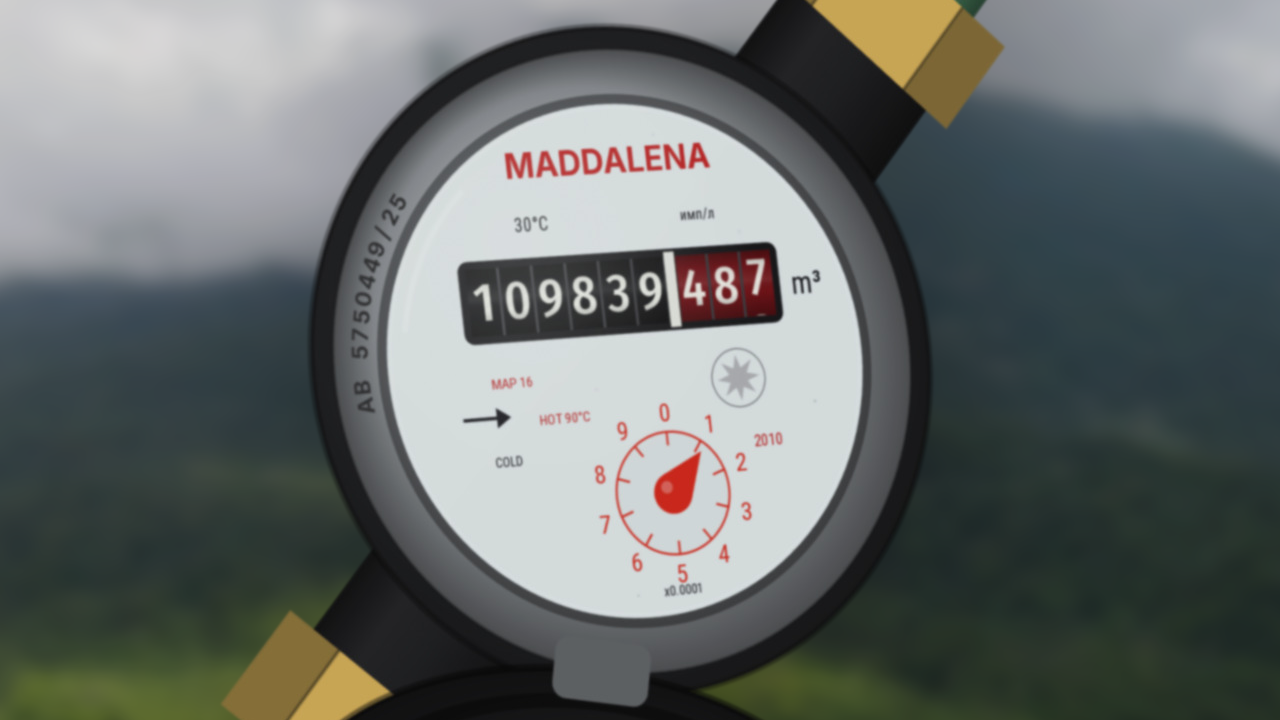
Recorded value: 109839.4871; m³
